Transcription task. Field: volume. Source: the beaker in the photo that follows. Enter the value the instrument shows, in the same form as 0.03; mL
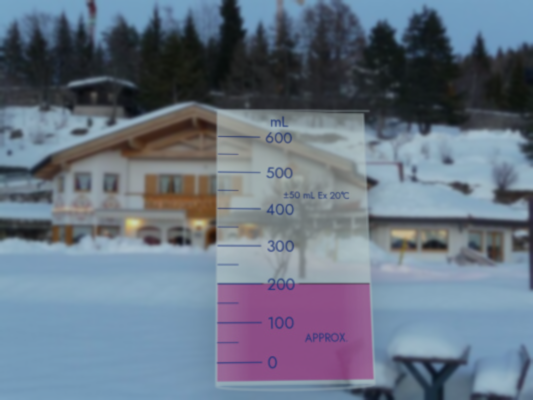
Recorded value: 200; mL
